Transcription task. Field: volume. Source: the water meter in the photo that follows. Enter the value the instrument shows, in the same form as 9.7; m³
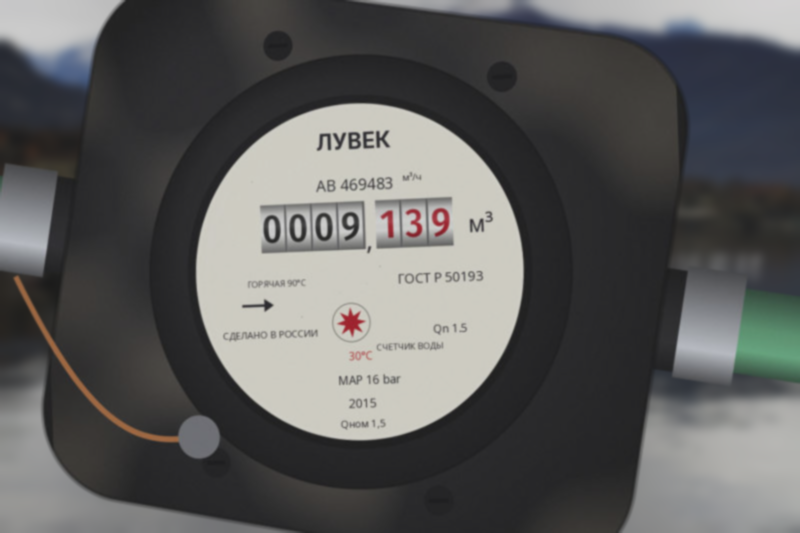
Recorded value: 9.139; m³
